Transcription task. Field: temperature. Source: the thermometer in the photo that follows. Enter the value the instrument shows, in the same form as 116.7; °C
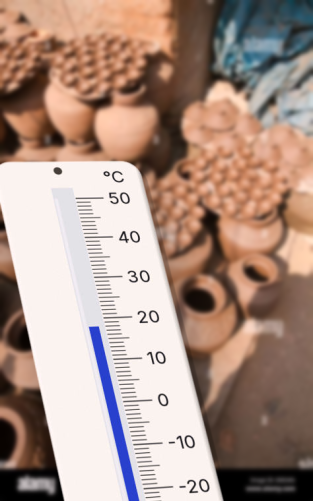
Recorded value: 18; °C
